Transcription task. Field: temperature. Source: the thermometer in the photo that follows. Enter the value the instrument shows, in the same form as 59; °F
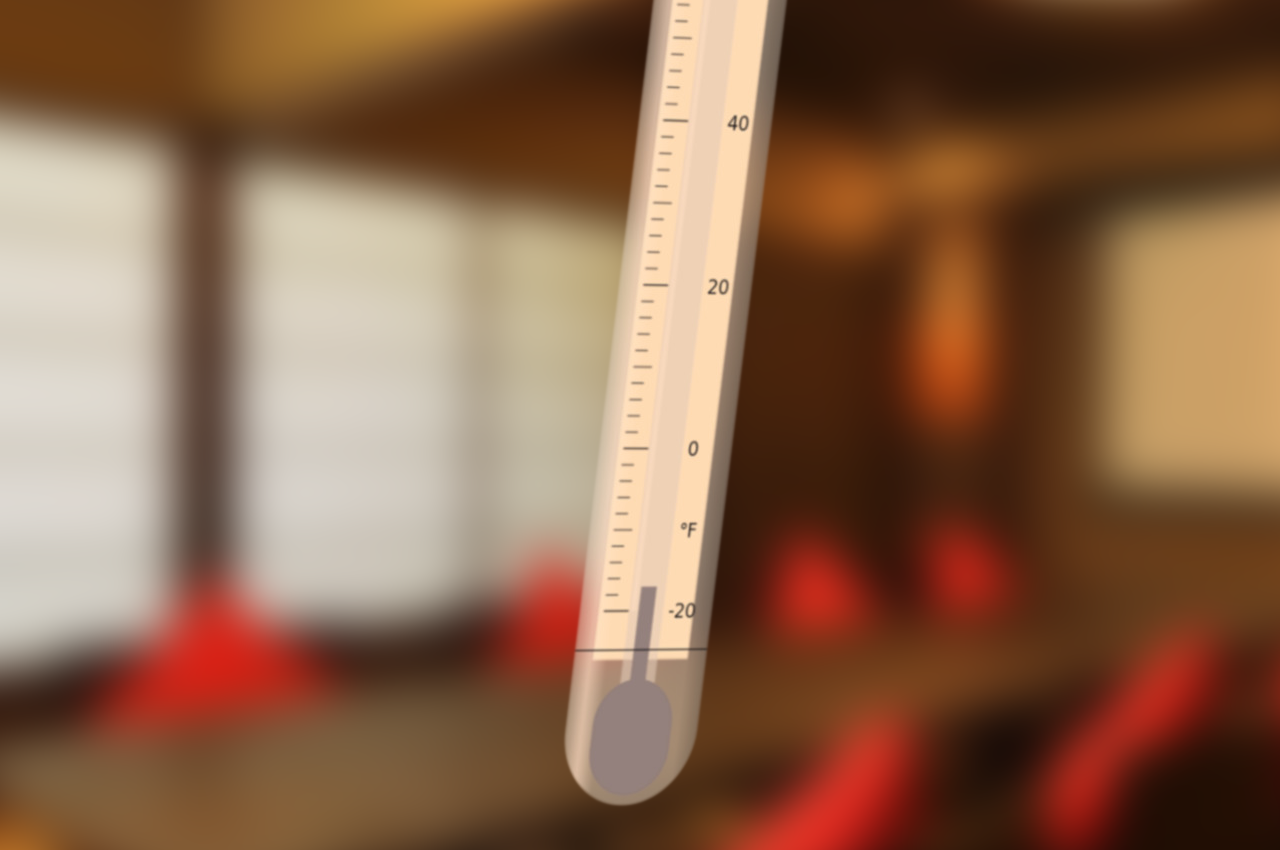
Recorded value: -17; °F
